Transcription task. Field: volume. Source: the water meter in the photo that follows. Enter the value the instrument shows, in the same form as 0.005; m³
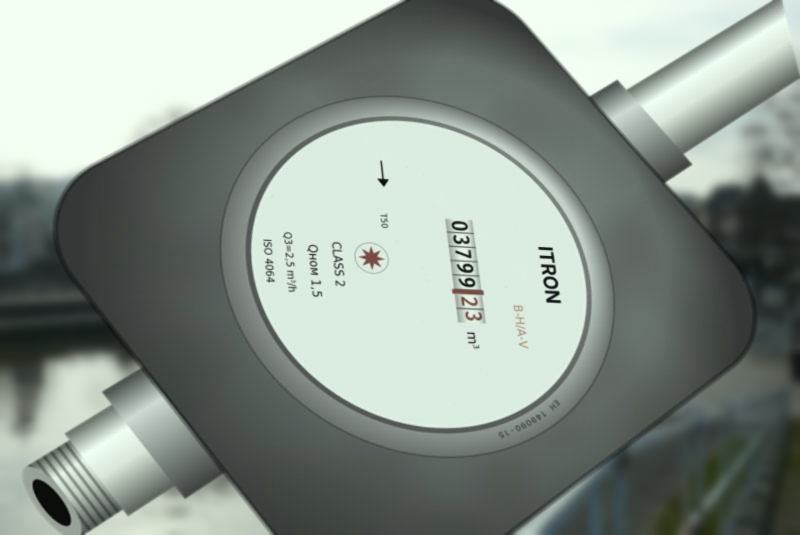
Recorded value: 3799.23; m³
